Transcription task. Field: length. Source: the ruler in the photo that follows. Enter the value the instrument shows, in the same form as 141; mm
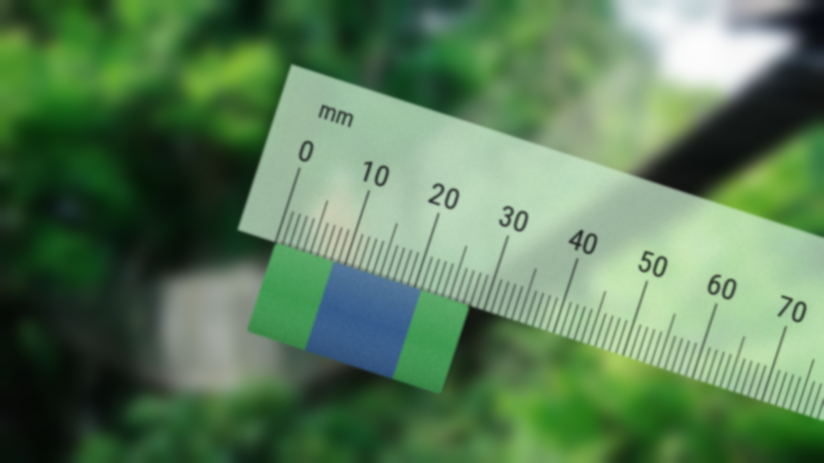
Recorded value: 28; mm
